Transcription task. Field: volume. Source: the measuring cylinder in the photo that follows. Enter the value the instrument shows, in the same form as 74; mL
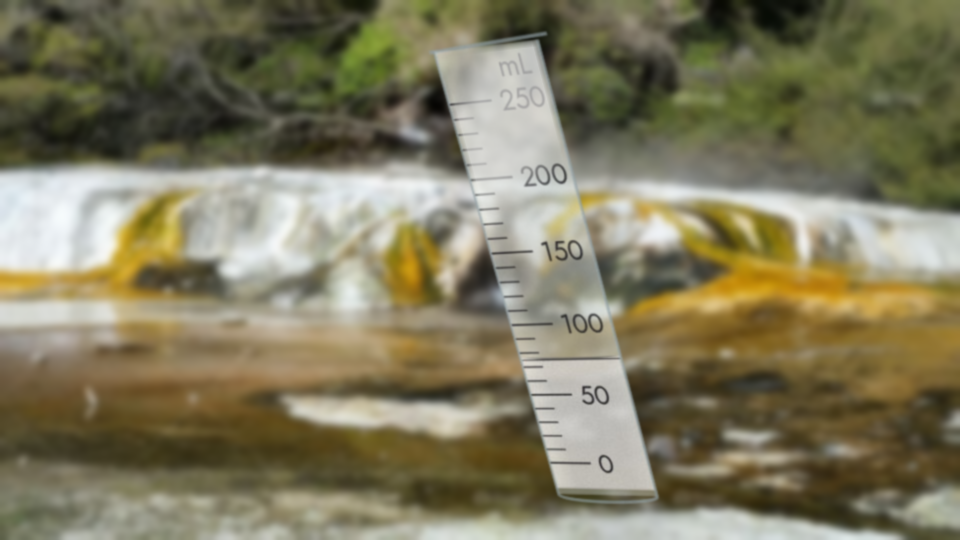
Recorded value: 75; mL
